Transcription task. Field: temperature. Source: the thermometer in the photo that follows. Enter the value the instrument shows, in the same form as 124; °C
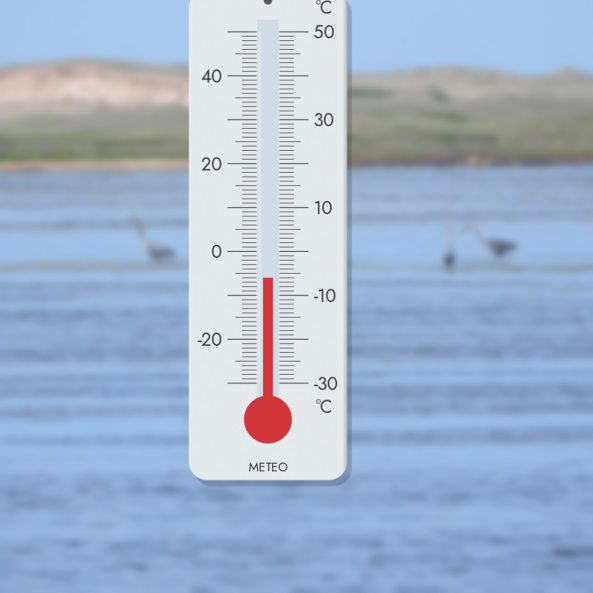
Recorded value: -6; °C
